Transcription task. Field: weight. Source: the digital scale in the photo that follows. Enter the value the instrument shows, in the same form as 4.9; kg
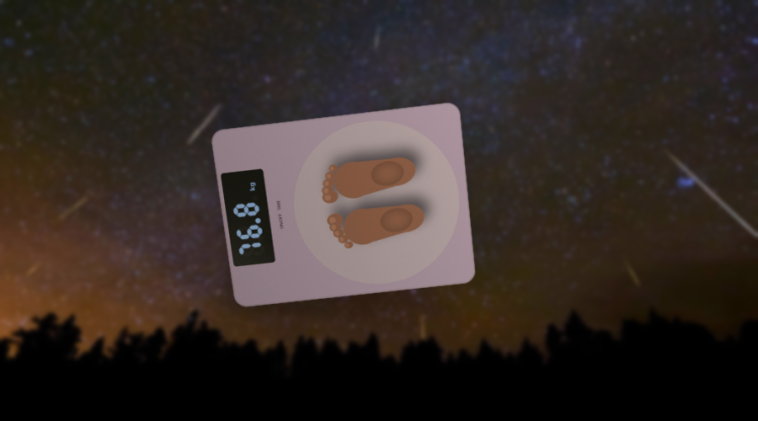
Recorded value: 76.8; kg
